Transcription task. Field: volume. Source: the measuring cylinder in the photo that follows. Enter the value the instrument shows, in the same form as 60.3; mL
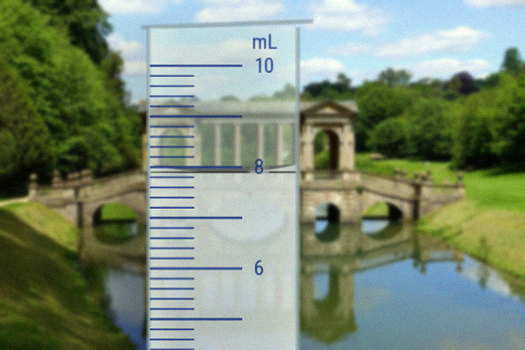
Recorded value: 7.9; mL
